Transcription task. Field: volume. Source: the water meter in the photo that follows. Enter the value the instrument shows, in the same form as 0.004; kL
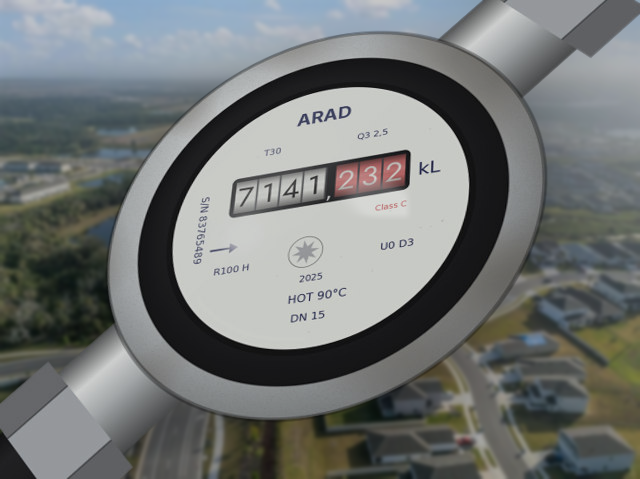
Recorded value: 7141.232; kL
